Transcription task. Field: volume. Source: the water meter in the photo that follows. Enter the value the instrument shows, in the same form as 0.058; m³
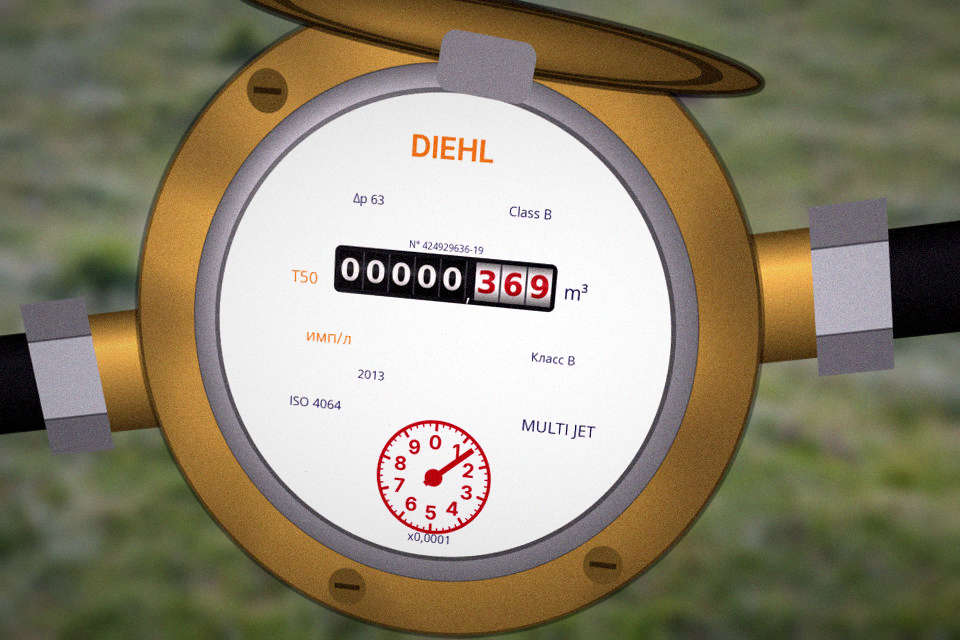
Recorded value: 0.3691; m³
